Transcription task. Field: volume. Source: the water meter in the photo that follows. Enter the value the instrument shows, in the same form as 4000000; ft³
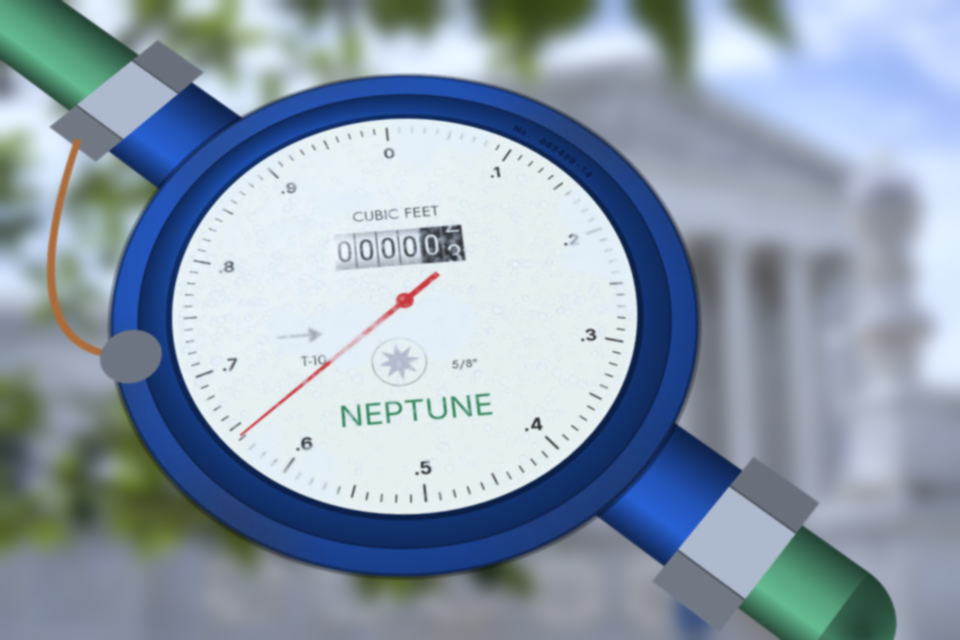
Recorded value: 2.64; ft³
